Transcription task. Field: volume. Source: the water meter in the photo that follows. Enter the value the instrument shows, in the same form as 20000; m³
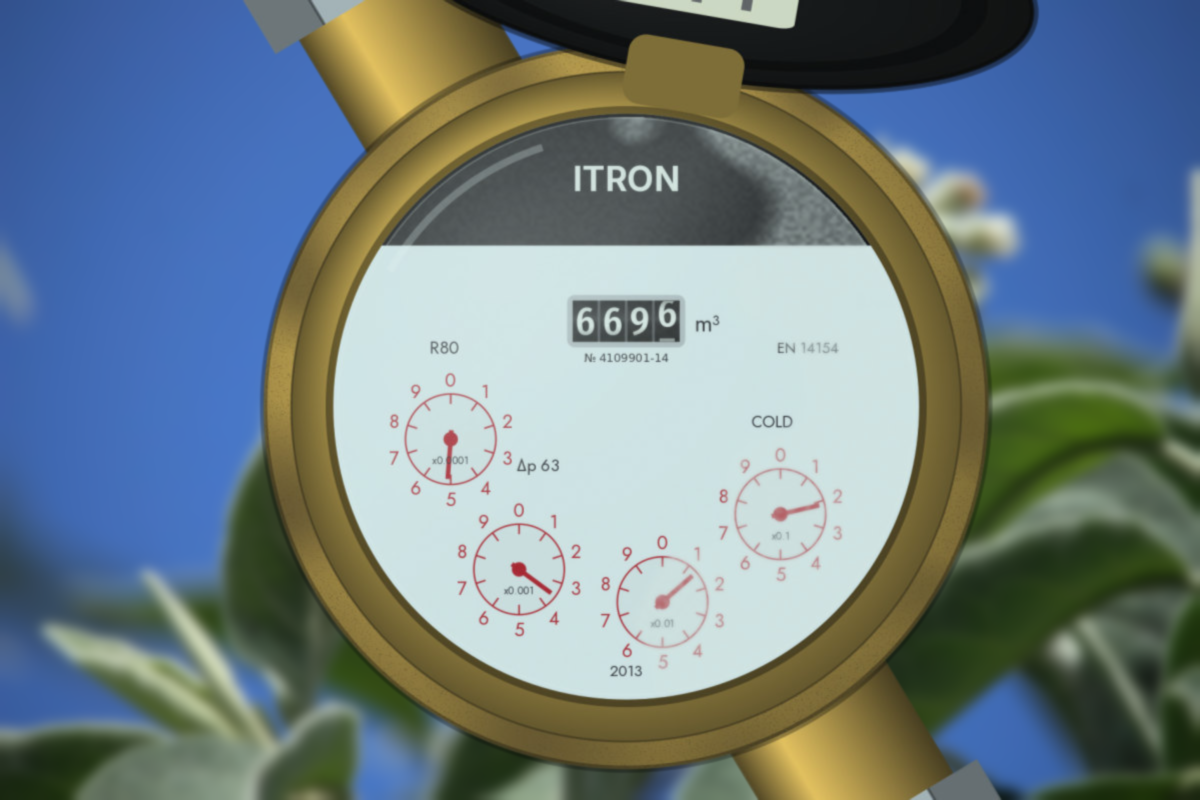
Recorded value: 6696.2135; m³
